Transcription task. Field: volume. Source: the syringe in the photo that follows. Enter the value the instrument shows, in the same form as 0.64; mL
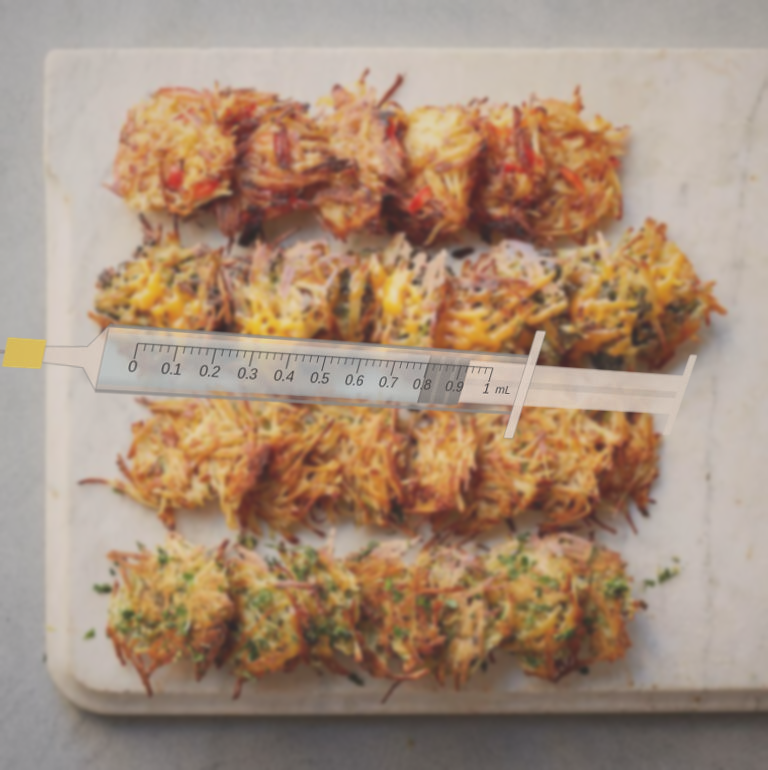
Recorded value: 0.8; mL
